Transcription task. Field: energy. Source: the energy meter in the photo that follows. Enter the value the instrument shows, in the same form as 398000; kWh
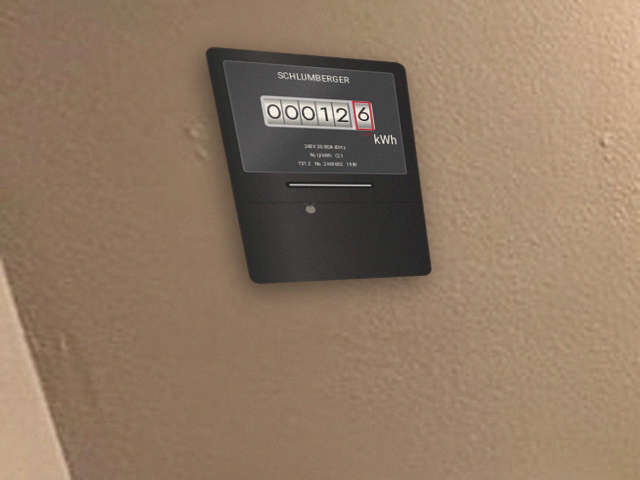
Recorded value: 12.6; kWh
